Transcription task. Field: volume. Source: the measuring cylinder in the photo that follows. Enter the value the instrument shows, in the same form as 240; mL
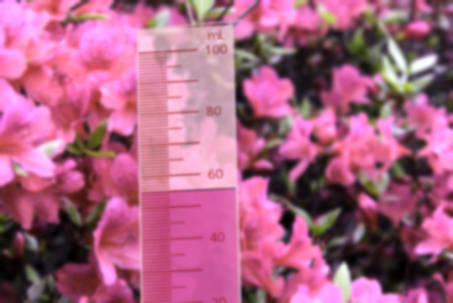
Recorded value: 55; mL
